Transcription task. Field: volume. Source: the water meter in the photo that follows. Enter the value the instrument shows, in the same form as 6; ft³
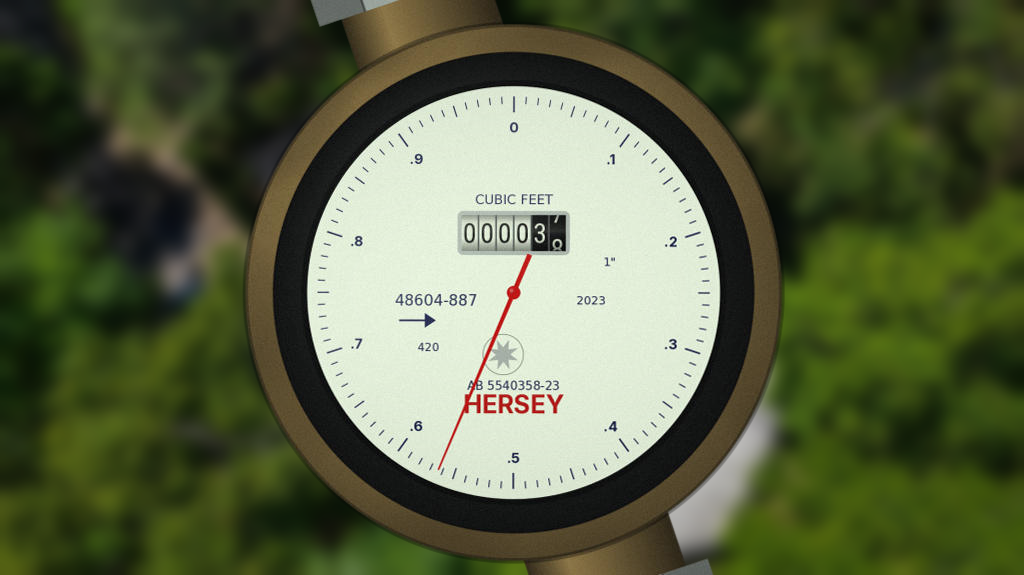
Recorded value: 37.56; ft³
